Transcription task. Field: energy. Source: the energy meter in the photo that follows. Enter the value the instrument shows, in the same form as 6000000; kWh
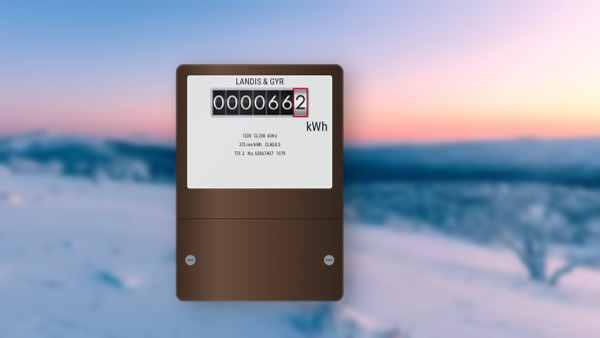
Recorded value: 66.2; kWh
